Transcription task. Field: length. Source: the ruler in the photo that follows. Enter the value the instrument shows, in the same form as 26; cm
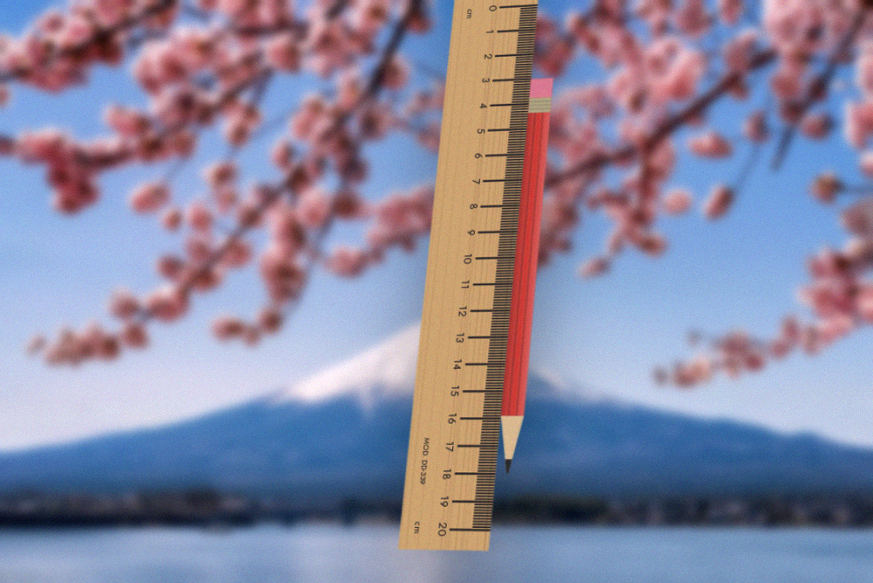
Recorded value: 15; cm
